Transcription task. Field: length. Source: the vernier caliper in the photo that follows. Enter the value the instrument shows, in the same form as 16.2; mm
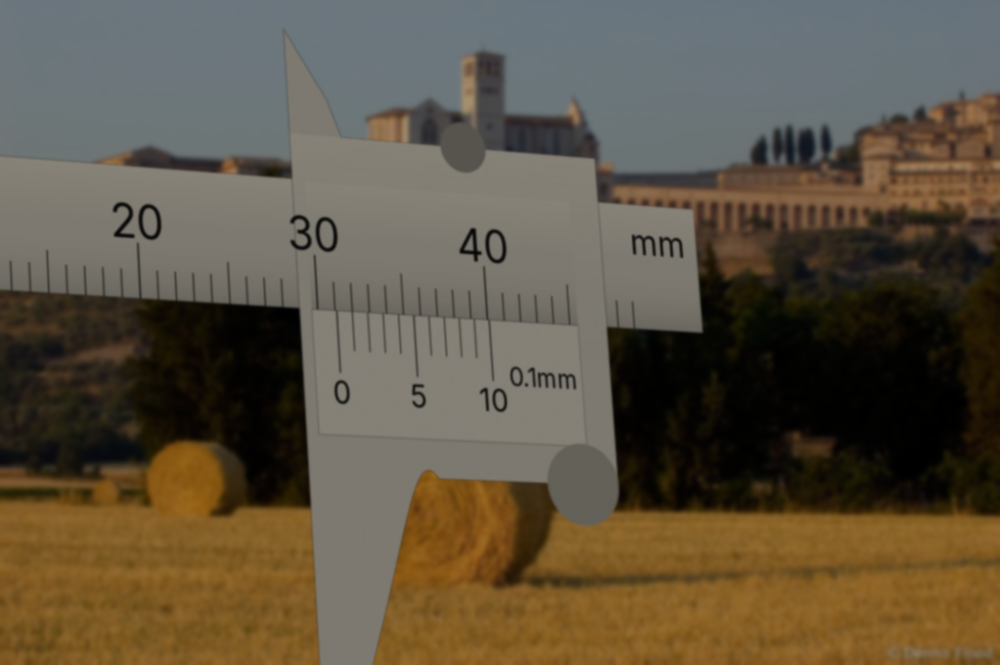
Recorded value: 31.1; mm
